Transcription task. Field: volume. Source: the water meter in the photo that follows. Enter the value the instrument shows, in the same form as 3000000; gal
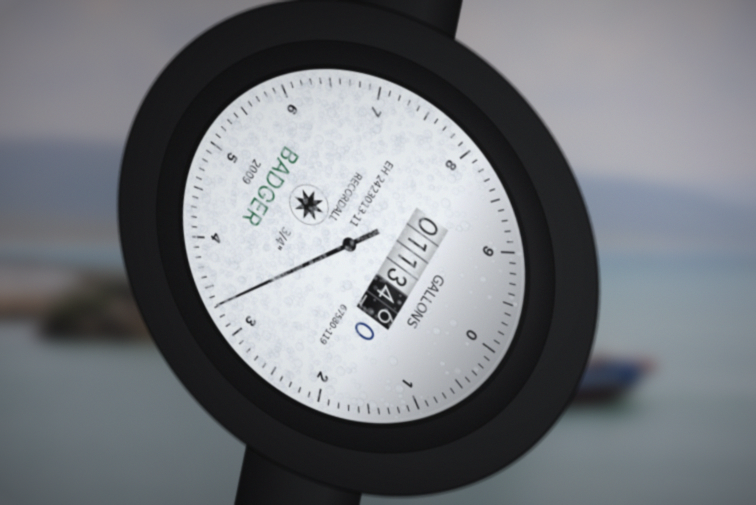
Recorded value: 113463.3; gal
